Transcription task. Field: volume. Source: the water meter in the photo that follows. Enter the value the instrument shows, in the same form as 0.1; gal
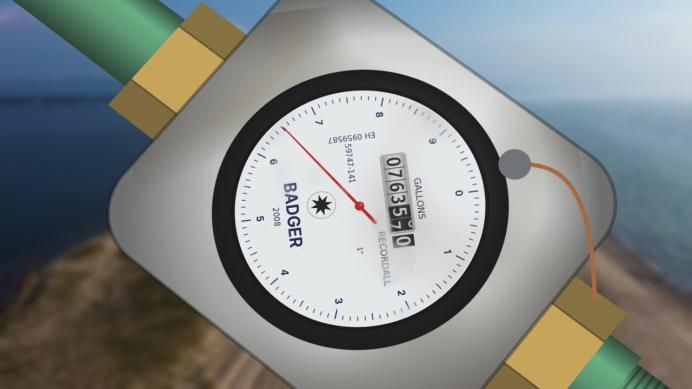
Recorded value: 763566.5; gal
